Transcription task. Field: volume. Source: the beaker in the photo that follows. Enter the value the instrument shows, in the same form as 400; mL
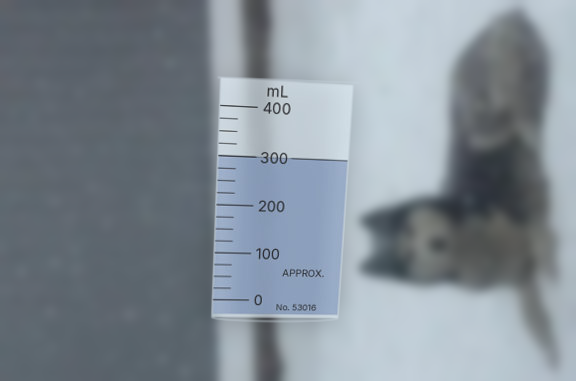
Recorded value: 300; mL
